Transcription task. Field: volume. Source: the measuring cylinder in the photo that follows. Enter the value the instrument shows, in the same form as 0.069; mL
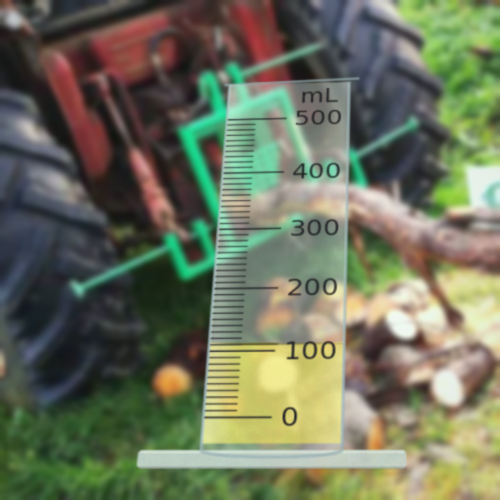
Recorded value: 110; mL
